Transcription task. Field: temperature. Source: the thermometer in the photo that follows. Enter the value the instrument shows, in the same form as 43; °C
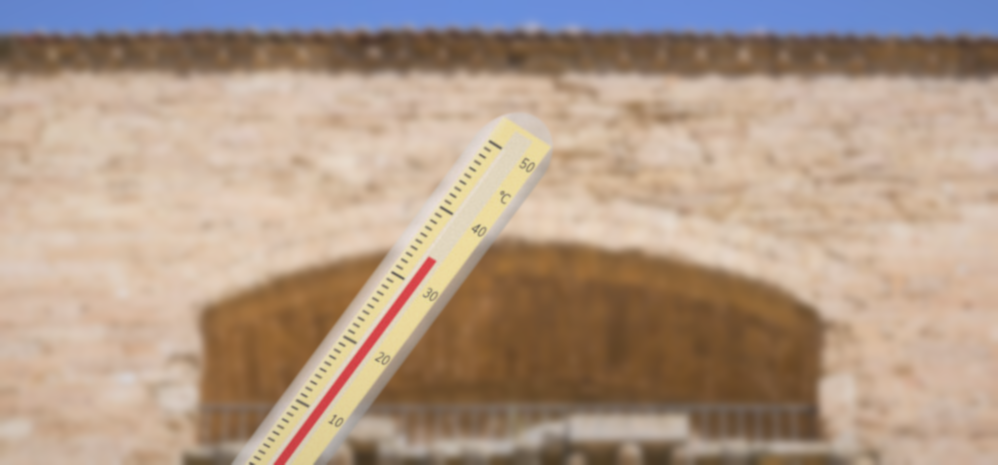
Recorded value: 34; °C
